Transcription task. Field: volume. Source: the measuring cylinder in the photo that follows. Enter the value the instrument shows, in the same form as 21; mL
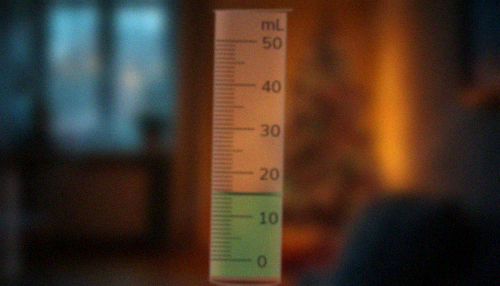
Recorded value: 15; mL
